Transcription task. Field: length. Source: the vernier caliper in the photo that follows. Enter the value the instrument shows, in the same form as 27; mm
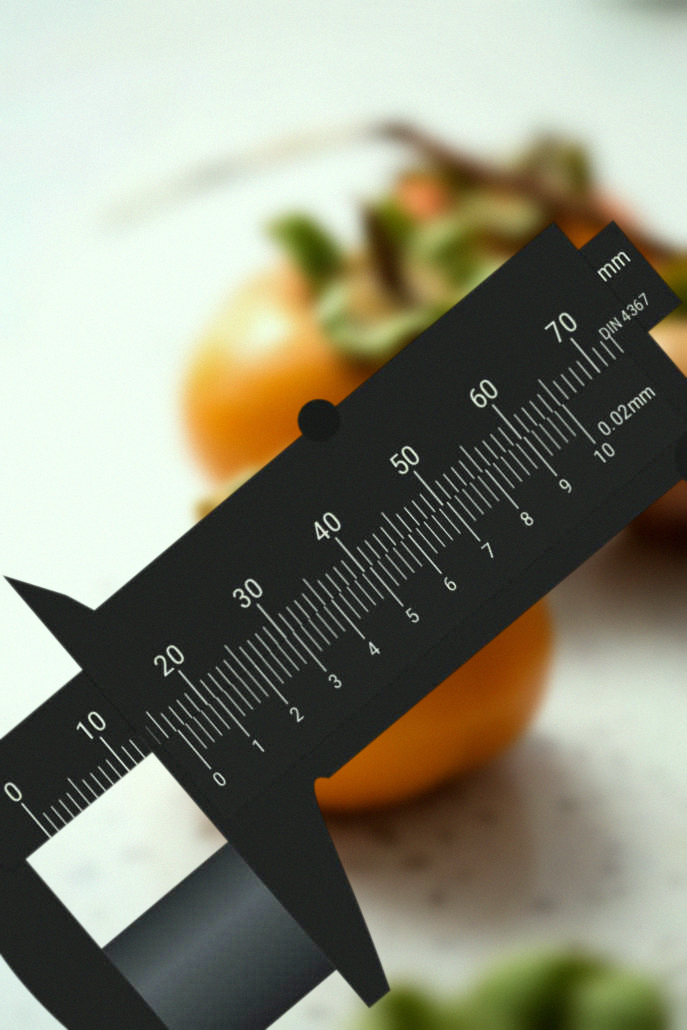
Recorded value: 16.2; mm
